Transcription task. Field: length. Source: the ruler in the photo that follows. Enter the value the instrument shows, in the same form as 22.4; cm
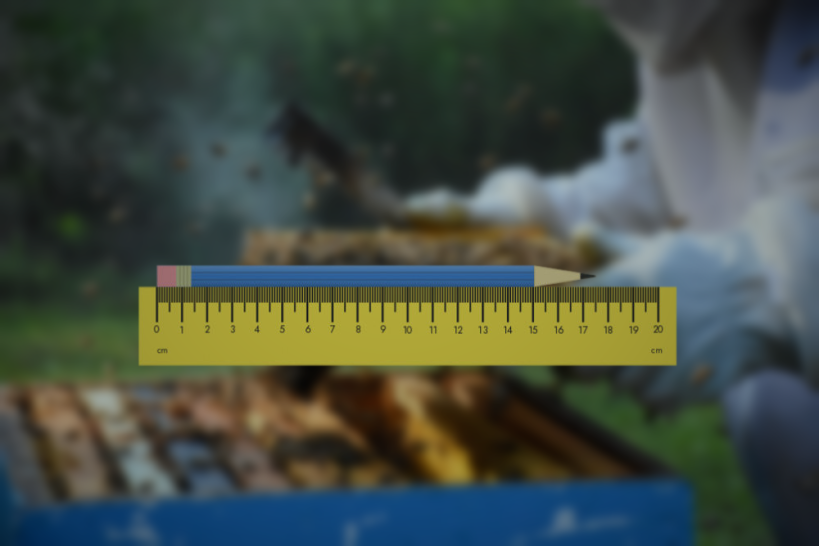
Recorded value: 17.5; cm
